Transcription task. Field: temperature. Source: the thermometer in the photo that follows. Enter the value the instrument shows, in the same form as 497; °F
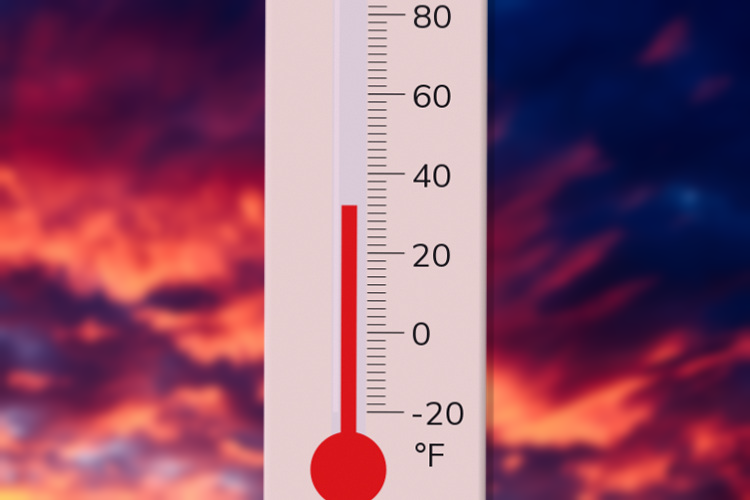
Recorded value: 32; °F
